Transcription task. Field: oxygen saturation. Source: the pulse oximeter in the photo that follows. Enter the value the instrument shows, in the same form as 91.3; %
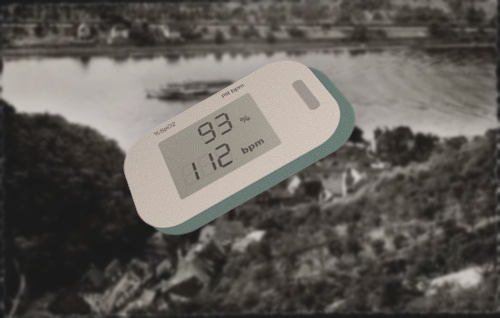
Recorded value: 93; %
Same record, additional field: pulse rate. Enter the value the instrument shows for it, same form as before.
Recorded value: 112; bpm
